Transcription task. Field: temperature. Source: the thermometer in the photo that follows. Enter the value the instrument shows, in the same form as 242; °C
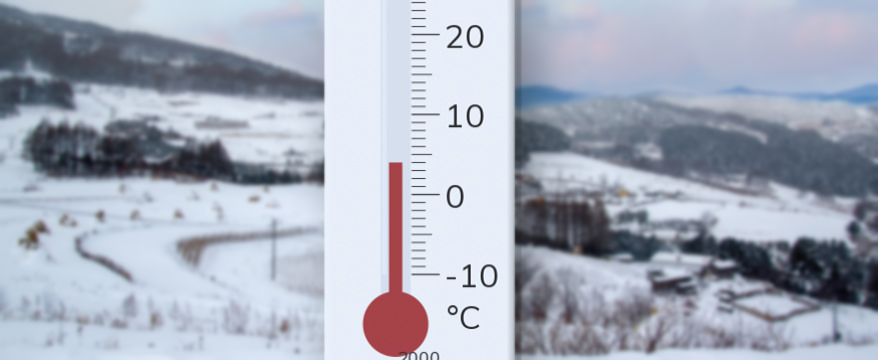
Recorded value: 4; °C
